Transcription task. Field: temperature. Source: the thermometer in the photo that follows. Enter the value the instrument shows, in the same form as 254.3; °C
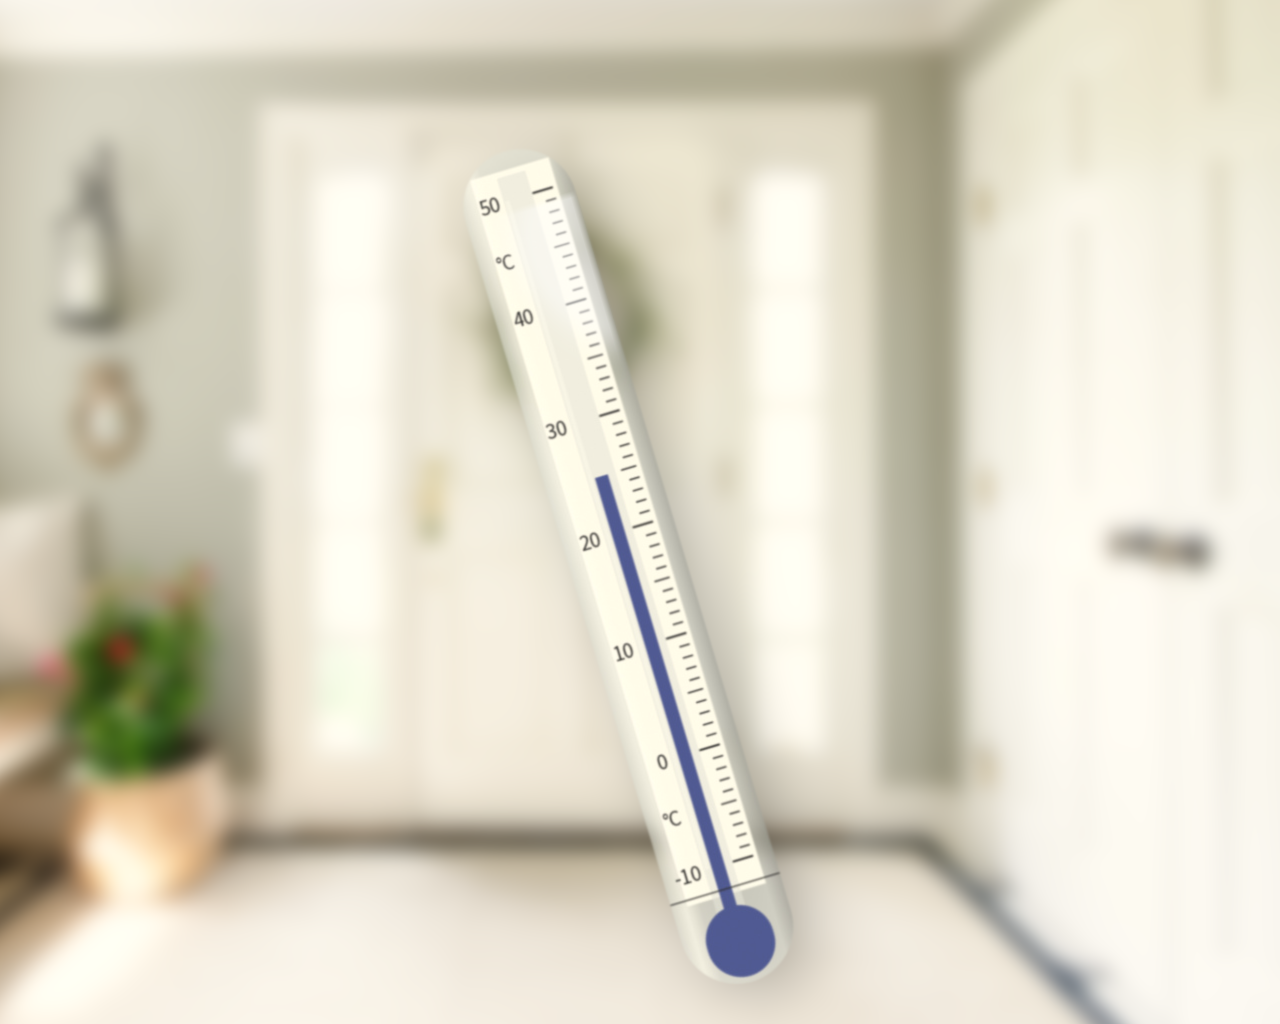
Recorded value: 25; °C
